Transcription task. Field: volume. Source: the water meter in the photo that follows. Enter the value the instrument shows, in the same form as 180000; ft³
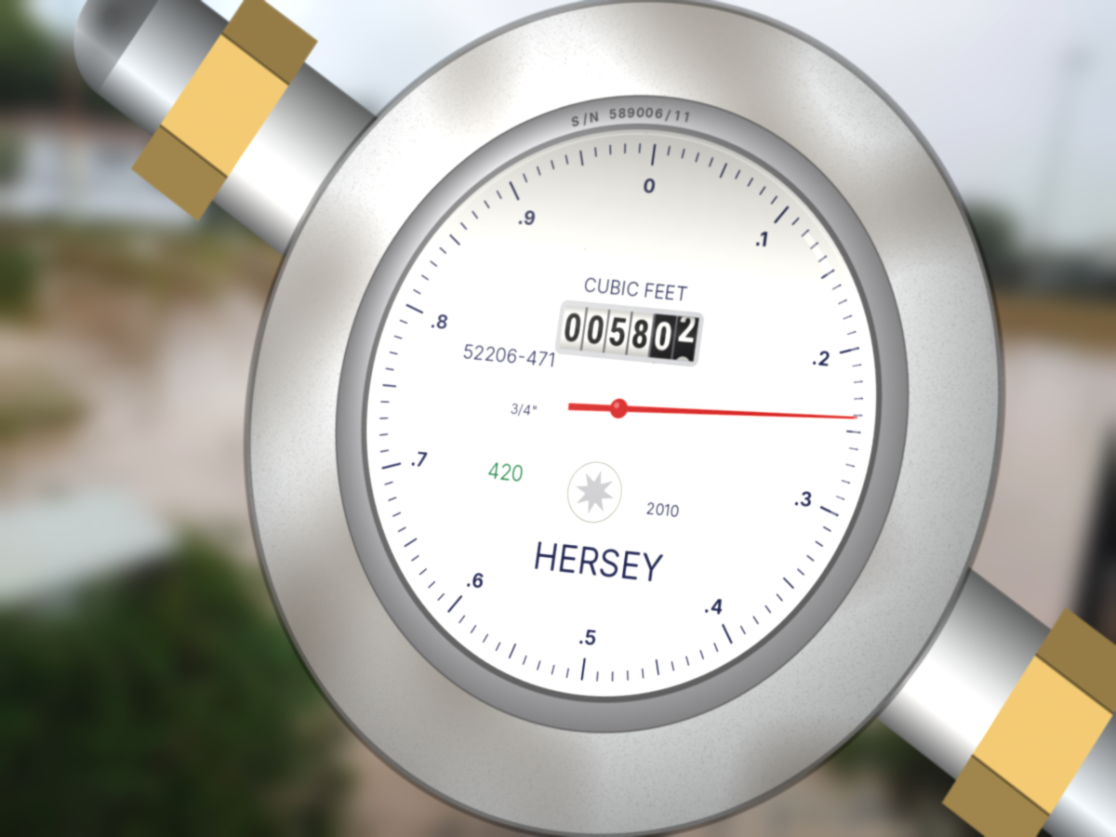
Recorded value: 5802.24; ft³
